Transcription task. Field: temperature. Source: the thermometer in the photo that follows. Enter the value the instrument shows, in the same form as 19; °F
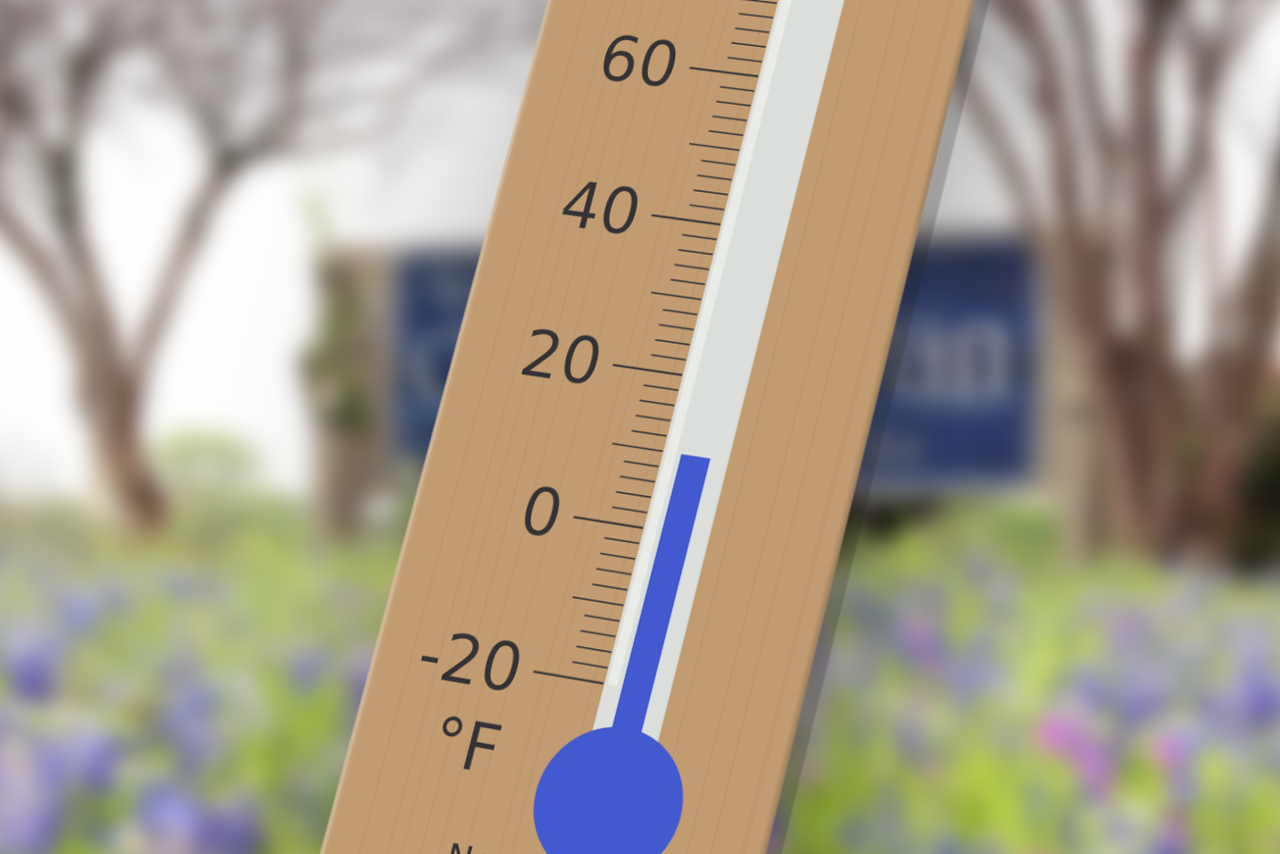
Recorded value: 10; °F
